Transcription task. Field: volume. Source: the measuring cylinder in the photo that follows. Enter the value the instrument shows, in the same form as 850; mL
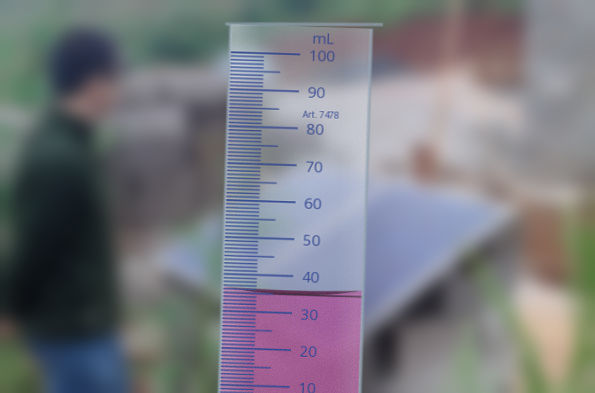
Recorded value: 35; mL
